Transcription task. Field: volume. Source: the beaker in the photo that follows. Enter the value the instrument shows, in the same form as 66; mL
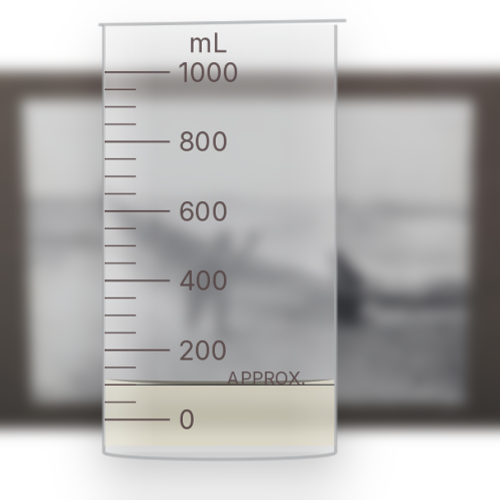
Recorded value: 100; mL
